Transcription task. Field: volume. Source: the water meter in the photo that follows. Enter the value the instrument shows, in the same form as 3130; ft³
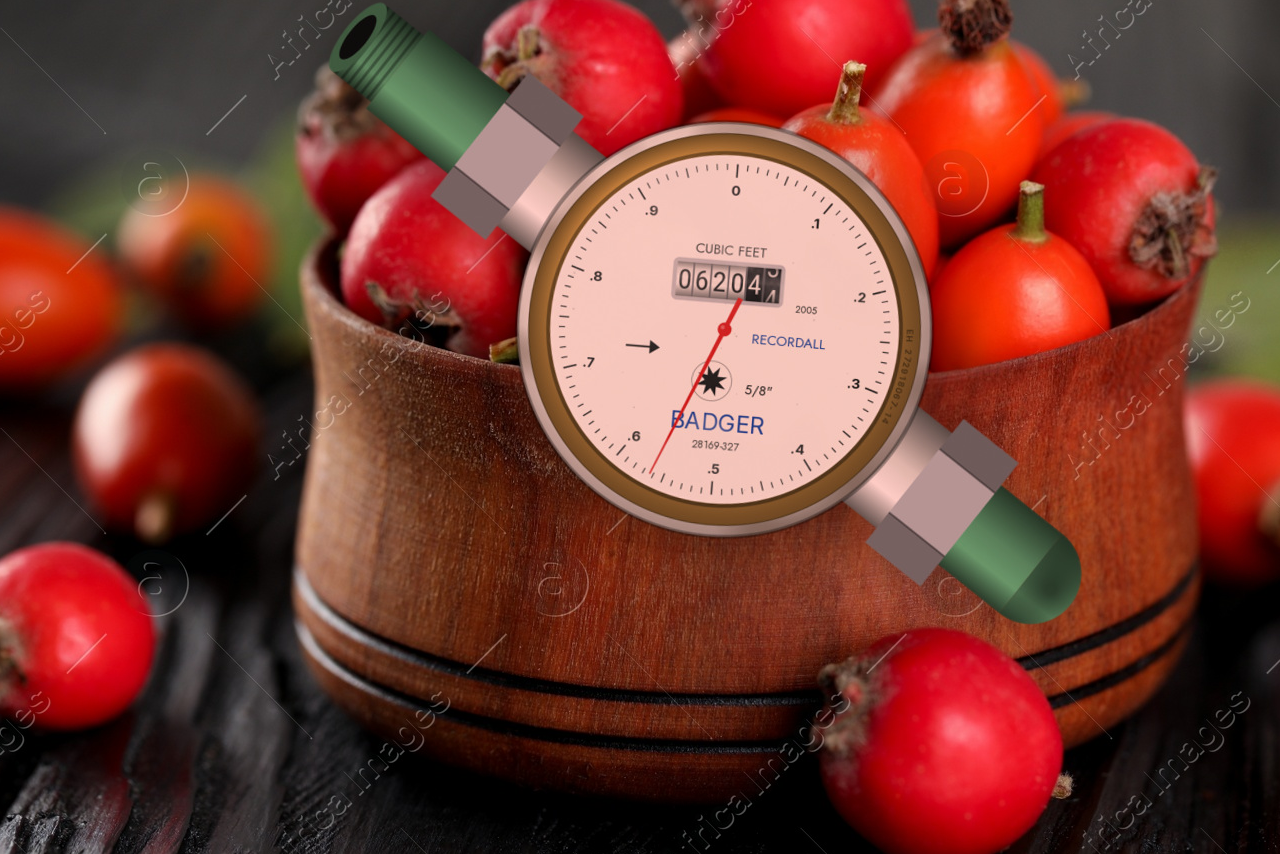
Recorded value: 62043.56; ft³
